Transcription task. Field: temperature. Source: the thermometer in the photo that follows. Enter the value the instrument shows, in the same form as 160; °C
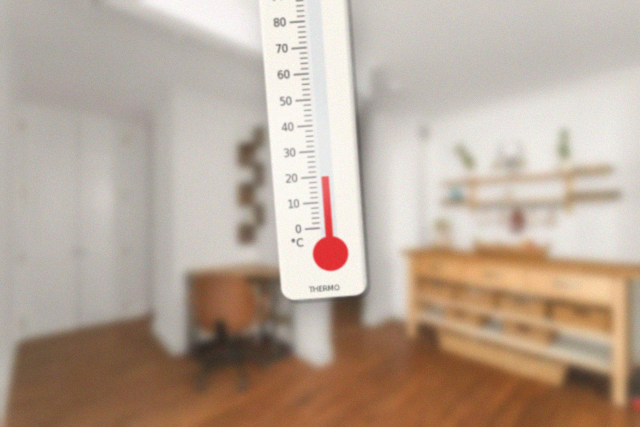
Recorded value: 20; °C
